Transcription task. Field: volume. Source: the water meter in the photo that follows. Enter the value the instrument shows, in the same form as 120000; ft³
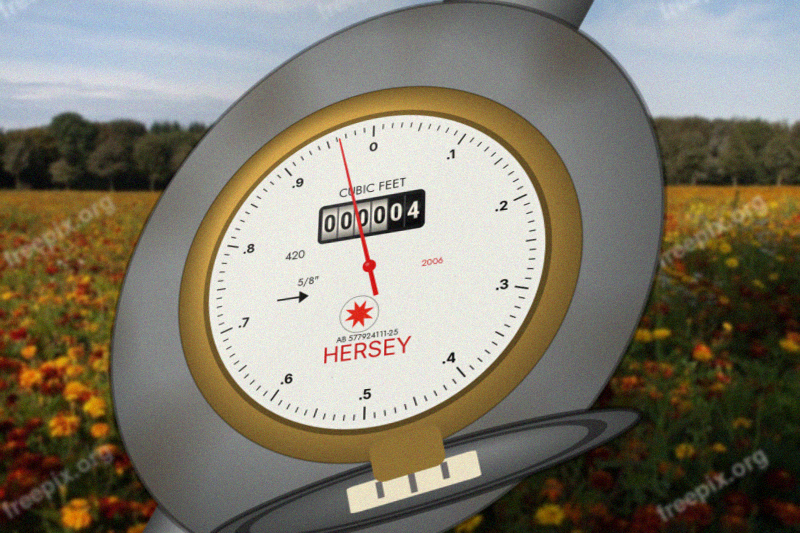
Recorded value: 3.96; ft³
